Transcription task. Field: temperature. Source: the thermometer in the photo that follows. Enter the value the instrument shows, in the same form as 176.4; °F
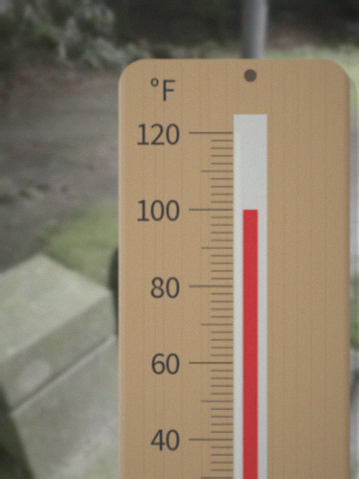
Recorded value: 100; °F
